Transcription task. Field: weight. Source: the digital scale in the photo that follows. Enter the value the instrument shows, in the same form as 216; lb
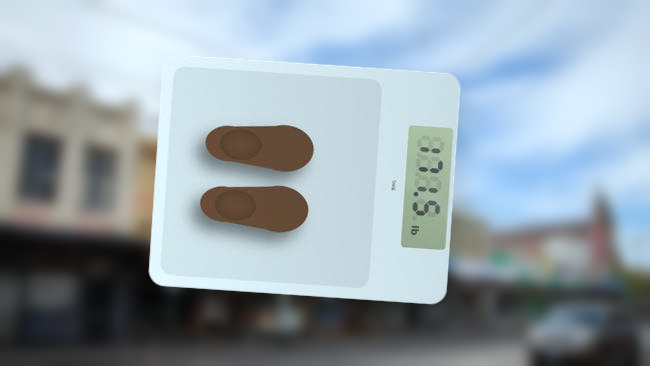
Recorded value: 171.5; lb
